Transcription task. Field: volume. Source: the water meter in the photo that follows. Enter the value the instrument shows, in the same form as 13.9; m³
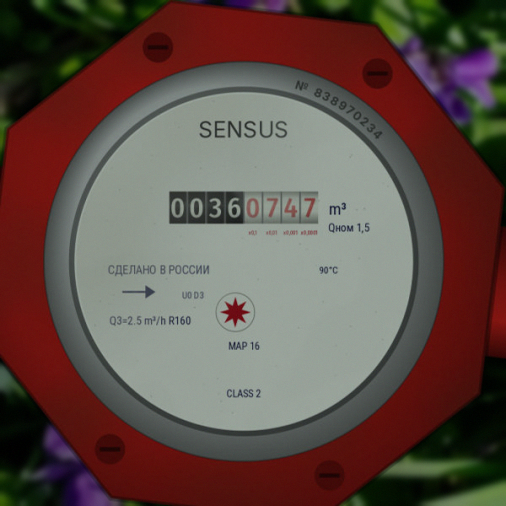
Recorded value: 36.0747; m³
